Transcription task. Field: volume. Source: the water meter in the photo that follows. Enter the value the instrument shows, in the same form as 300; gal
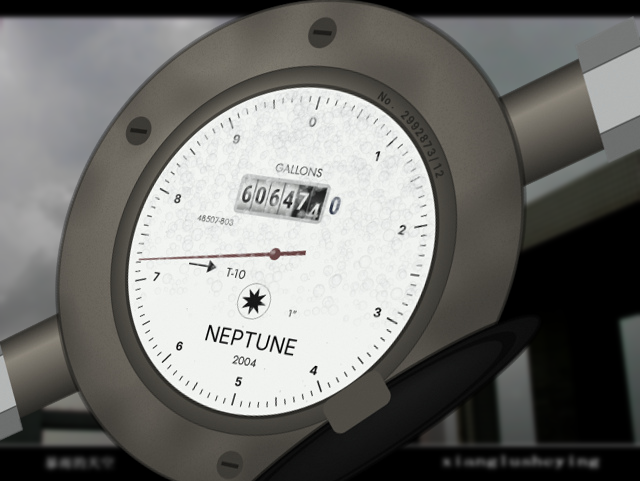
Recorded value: 6064737.2; gal
